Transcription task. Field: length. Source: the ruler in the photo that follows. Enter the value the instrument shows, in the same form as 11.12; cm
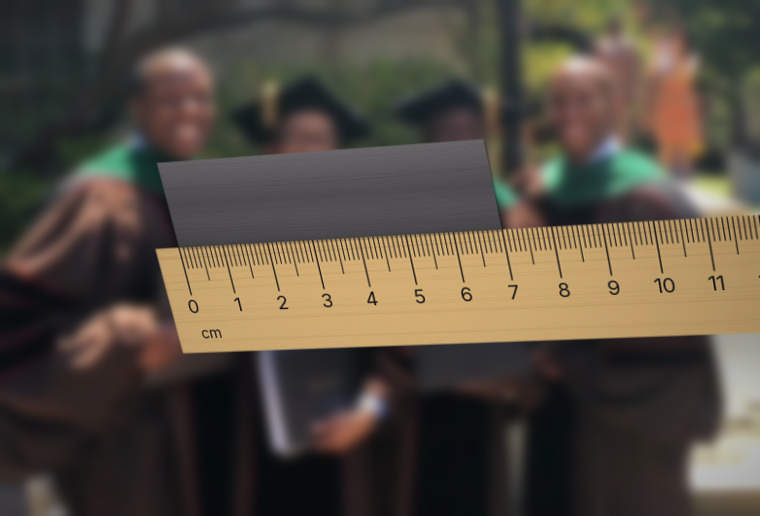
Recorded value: 7; cm
